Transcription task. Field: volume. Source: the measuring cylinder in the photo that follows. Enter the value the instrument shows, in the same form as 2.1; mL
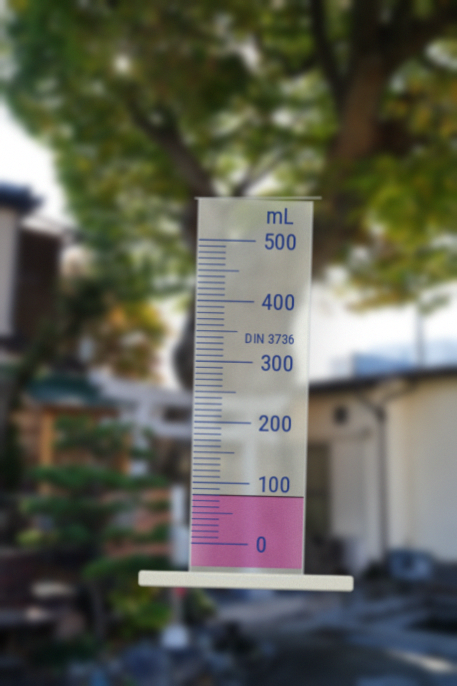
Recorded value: 80; mL
